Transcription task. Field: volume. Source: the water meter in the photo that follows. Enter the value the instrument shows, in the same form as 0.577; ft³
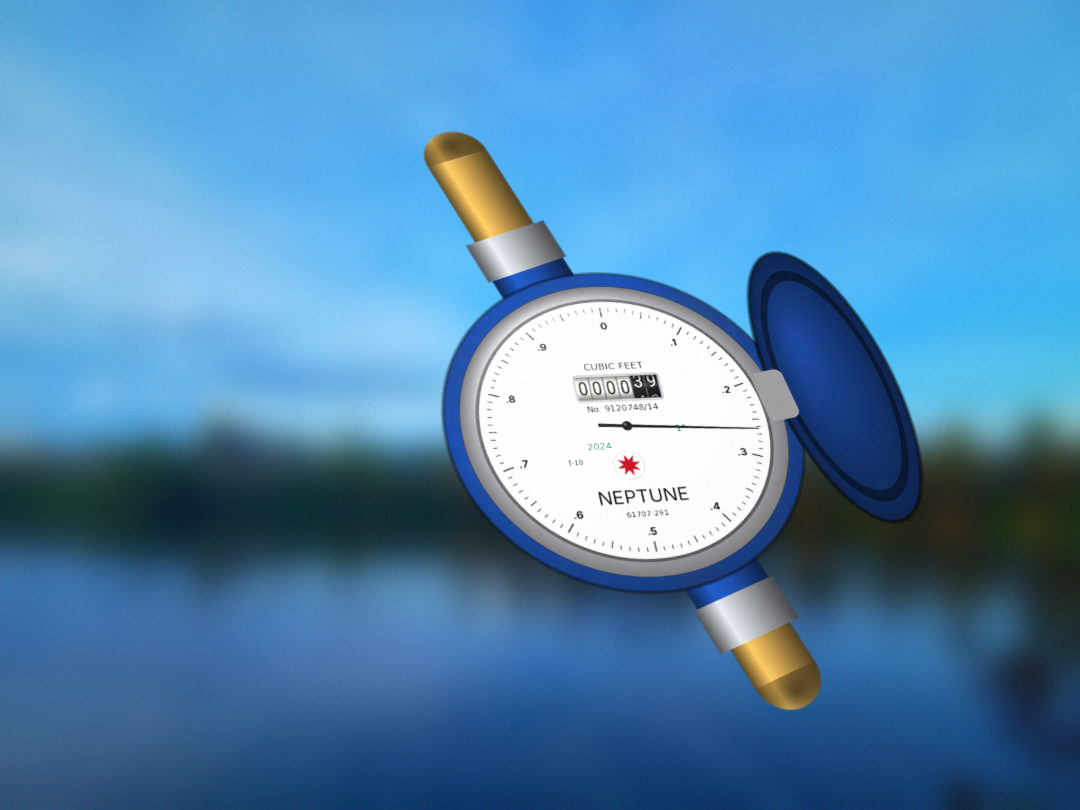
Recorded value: 39.26; ft³
